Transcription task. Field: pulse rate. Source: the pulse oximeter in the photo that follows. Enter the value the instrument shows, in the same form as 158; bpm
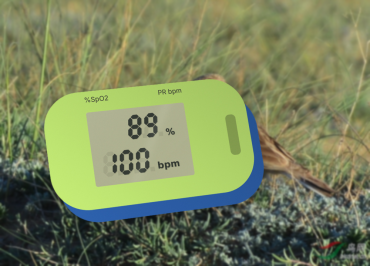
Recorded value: 100; bpm
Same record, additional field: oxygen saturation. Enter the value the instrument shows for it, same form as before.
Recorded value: 89; %
